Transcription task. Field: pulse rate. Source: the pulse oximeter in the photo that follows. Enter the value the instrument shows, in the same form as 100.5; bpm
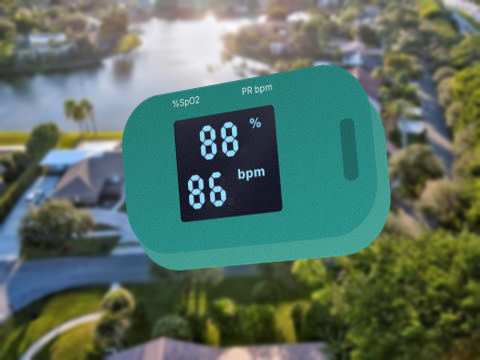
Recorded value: 86; bpm
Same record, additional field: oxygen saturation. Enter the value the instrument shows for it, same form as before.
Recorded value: 88; %
